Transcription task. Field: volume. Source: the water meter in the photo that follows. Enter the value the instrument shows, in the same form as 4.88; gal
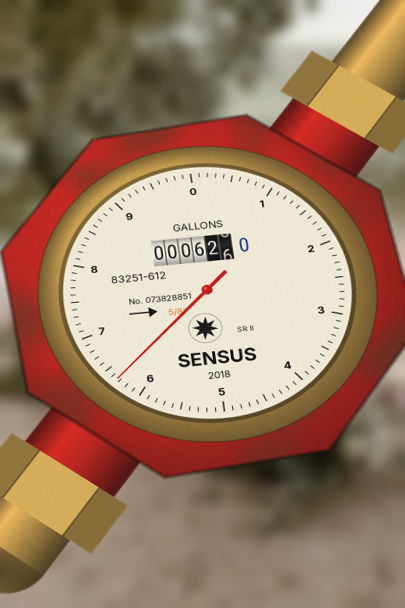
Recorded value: 6256.3; gal
